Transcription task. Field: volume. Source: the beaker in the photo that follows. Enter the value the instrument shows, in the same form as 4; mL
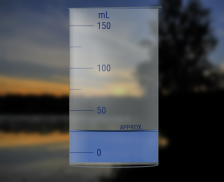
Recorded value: 25; mL
